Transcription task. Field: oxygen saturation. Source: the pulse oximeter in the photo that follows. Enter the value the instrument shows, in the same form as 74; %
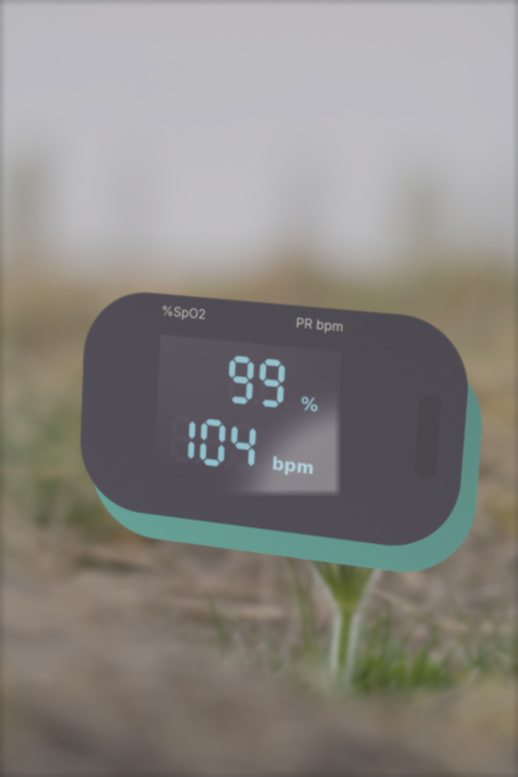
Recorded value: 99; %
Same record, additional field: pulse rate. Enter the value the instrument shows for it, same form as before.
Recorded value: 104; bpm
